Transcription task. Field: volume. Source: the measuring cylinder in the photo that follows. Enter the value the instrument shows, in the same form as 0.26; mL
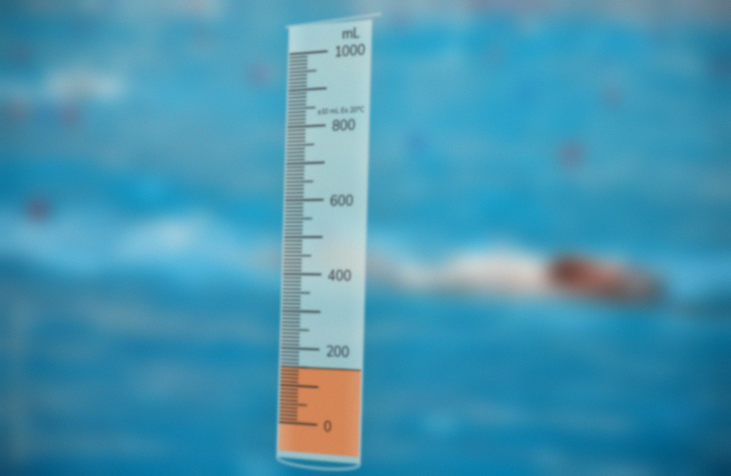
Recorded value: 150; mL
